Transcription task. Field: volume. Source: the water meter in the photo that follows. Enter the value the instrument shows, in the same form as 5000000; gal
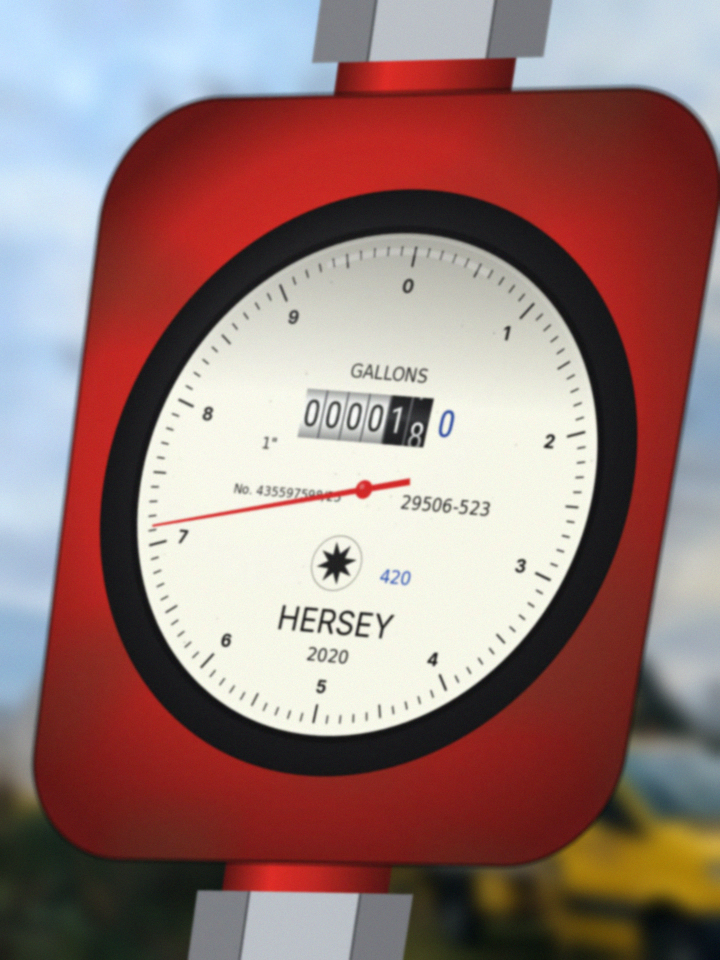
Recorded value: 177.1; gal
